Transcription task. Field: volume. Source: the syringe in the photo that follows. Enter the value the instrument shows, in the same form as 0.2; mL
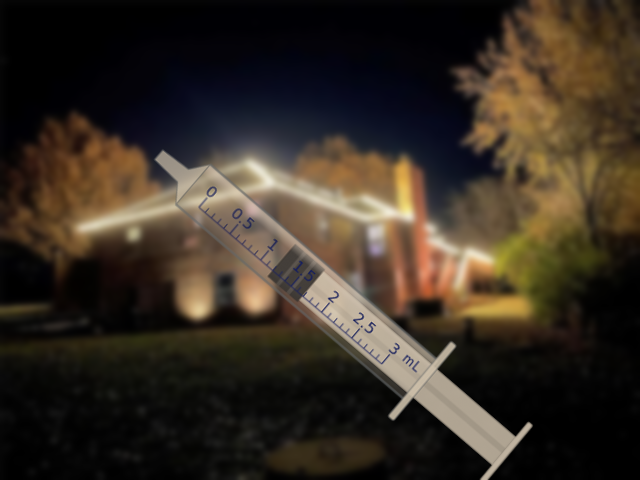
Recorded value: 1.2; mL
